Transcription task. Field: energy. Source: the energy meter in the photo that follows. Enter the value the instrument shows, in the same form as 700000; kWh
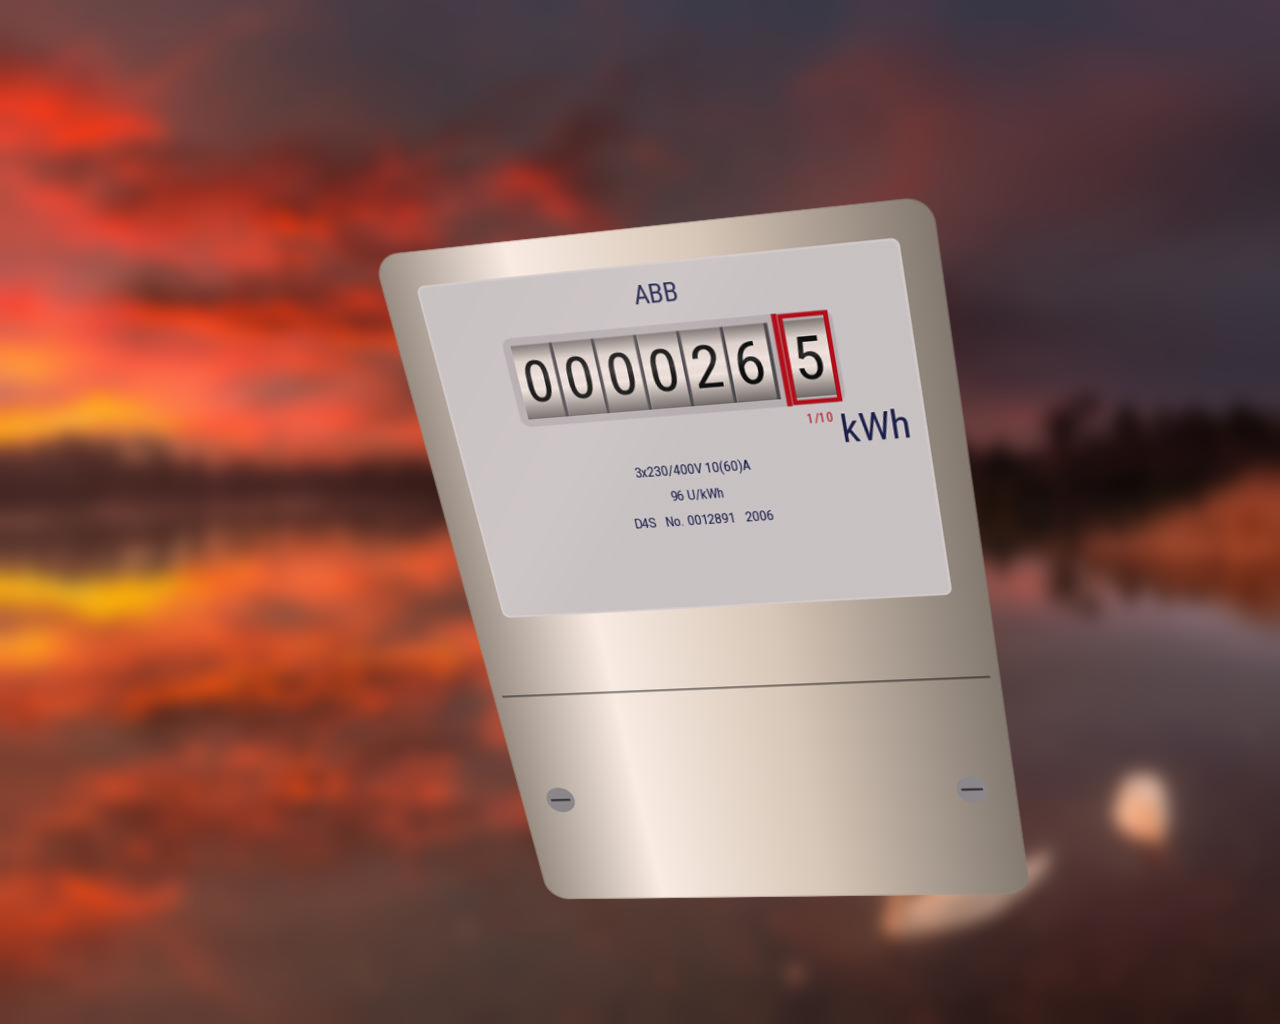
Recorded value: 26.5; kWh
